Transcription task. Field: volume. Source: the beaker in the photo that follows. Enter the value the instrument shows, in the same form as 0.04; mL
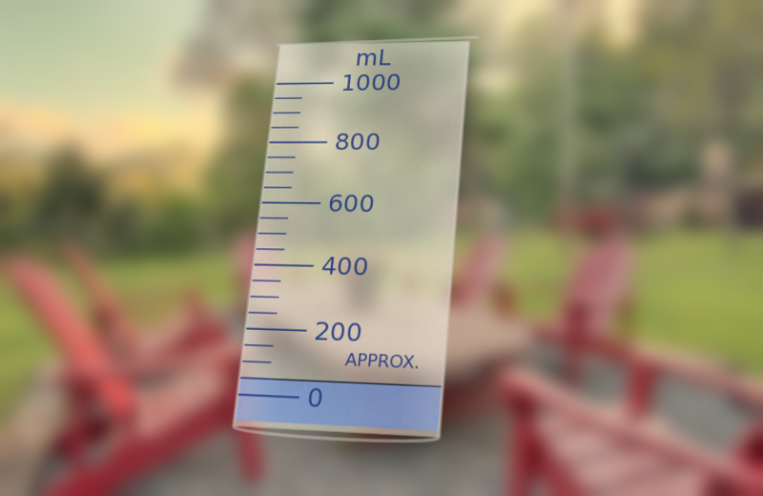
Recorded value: 50; mL
